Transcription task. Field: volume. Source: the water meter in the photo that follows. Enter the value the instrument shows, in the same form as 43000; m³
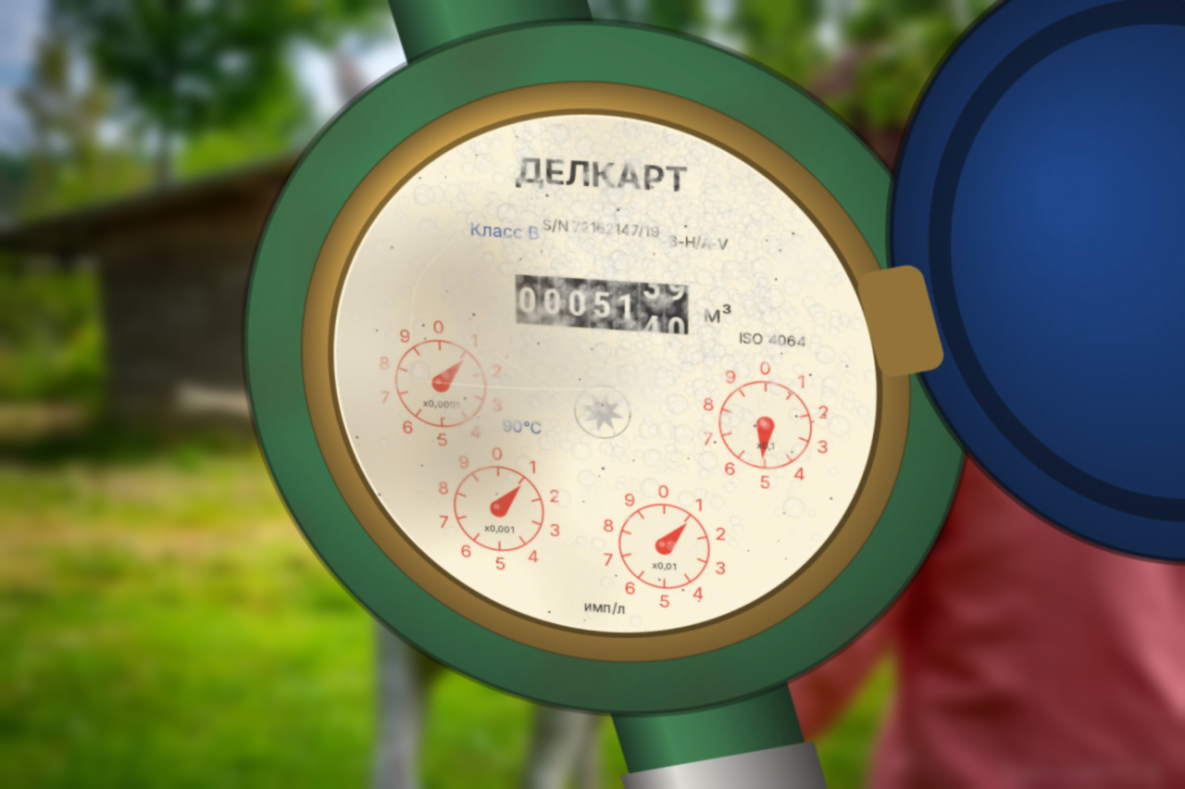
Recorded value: 5139.5111; m³
